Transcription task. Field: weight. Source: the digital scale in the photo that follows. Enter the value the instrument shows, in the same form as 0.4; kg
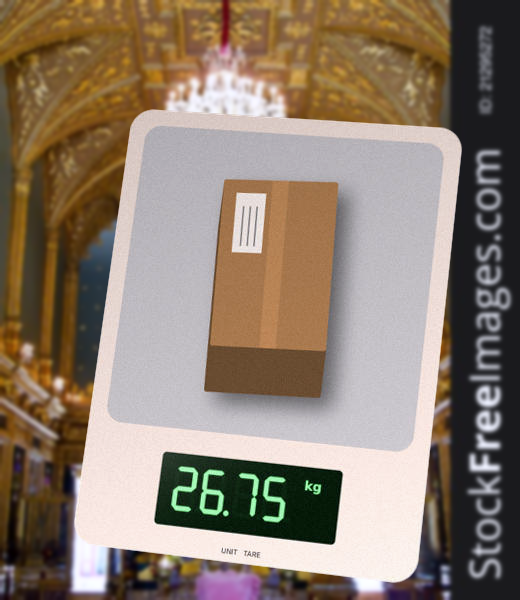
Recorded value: 26.75; kg
